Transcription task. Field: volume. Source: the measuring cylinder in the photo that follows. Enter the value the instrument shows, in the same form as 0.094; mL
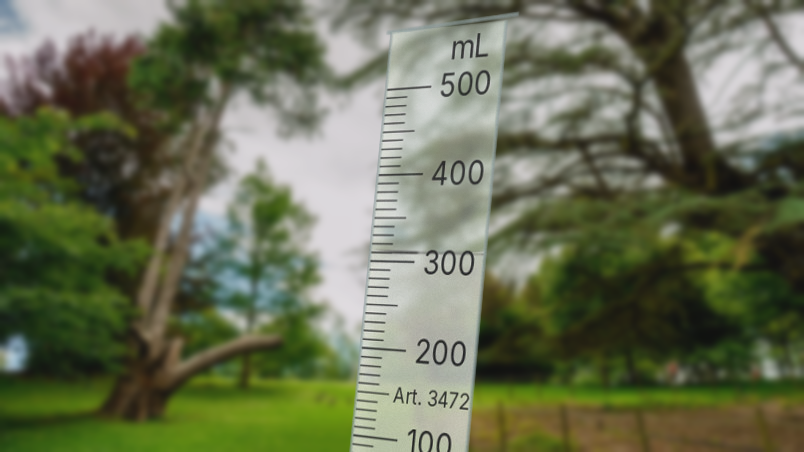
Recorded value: 310; mL
